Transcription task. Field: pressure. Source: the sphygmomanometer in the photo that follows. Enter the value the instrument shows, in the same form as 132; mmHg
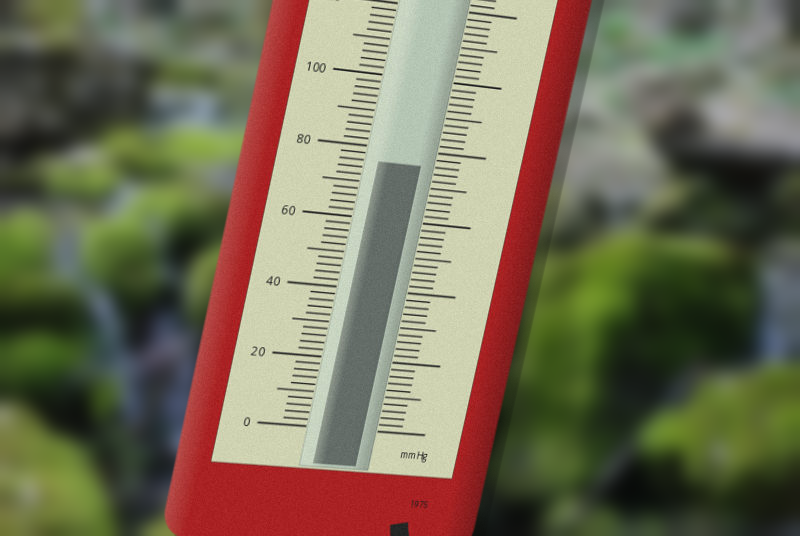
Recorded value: 76; mmHg
